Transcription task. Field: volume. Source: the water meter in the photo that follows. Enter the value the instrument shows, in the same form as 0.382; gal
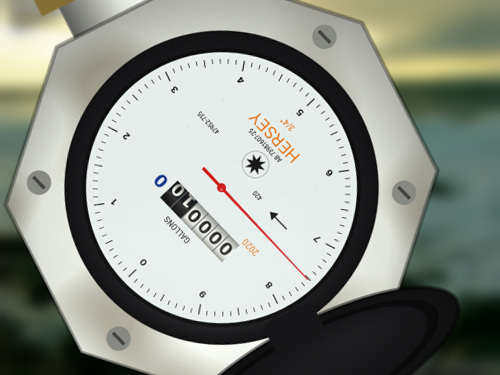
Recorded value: 97.5; gal
